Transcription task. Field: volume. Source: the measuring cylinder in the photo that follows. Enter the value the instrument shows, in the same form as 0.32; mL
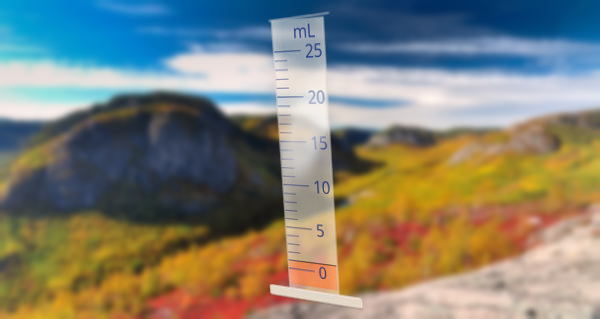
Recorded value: 1; mL
